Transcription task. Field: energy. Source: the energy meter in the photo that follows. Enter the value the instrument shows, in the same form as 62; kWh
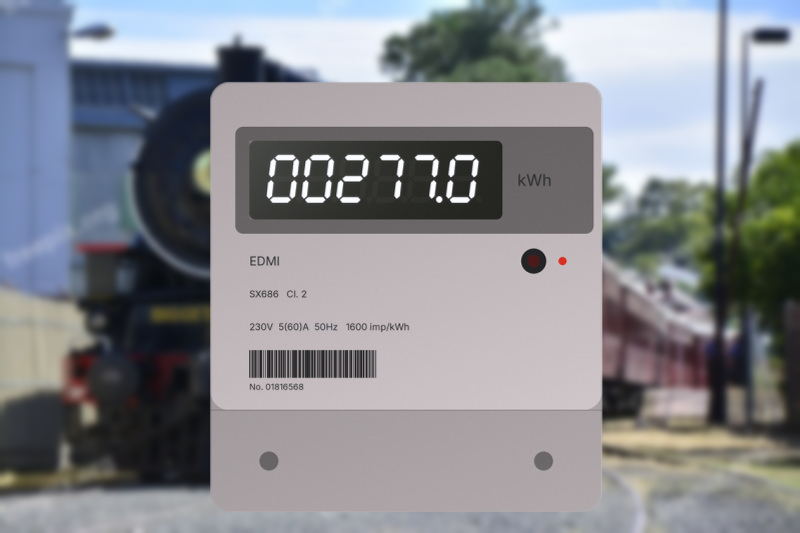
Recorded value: 277.0; kWh
